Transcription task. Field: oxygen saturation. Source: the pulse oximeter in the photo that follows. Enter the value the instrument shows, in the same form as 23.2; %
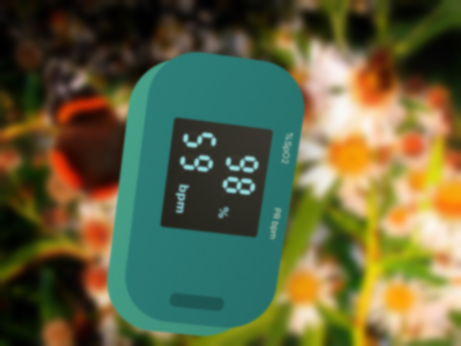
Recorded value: 98; %
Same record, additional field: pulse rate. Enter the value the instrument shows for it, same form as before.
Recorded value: 59; bpm
